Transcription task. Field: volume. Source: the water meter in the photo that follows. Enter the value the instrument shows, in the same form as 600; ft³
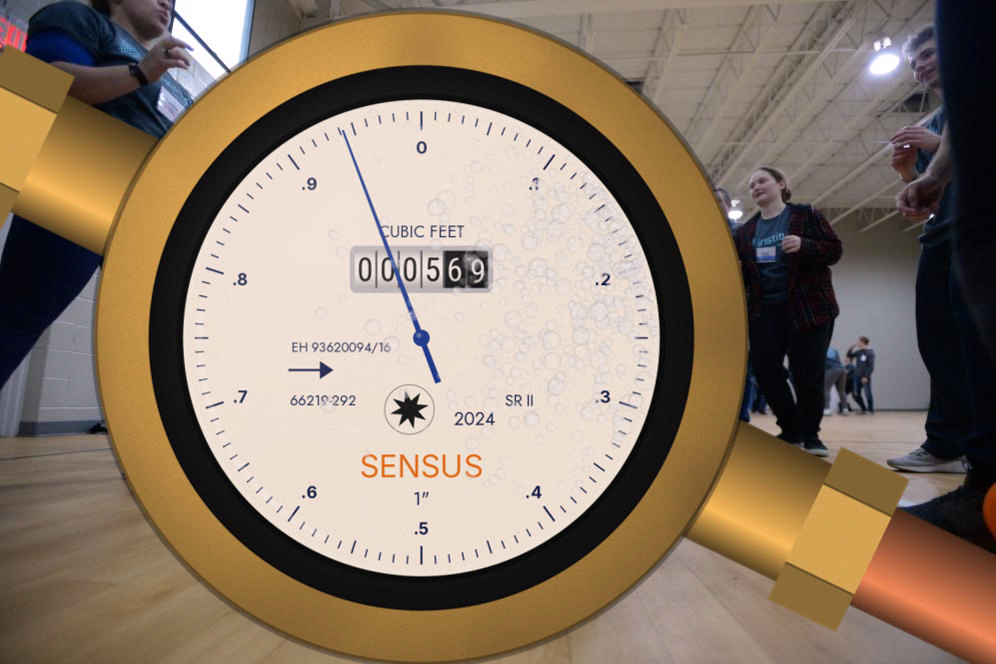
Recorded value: 568.94; ft³
